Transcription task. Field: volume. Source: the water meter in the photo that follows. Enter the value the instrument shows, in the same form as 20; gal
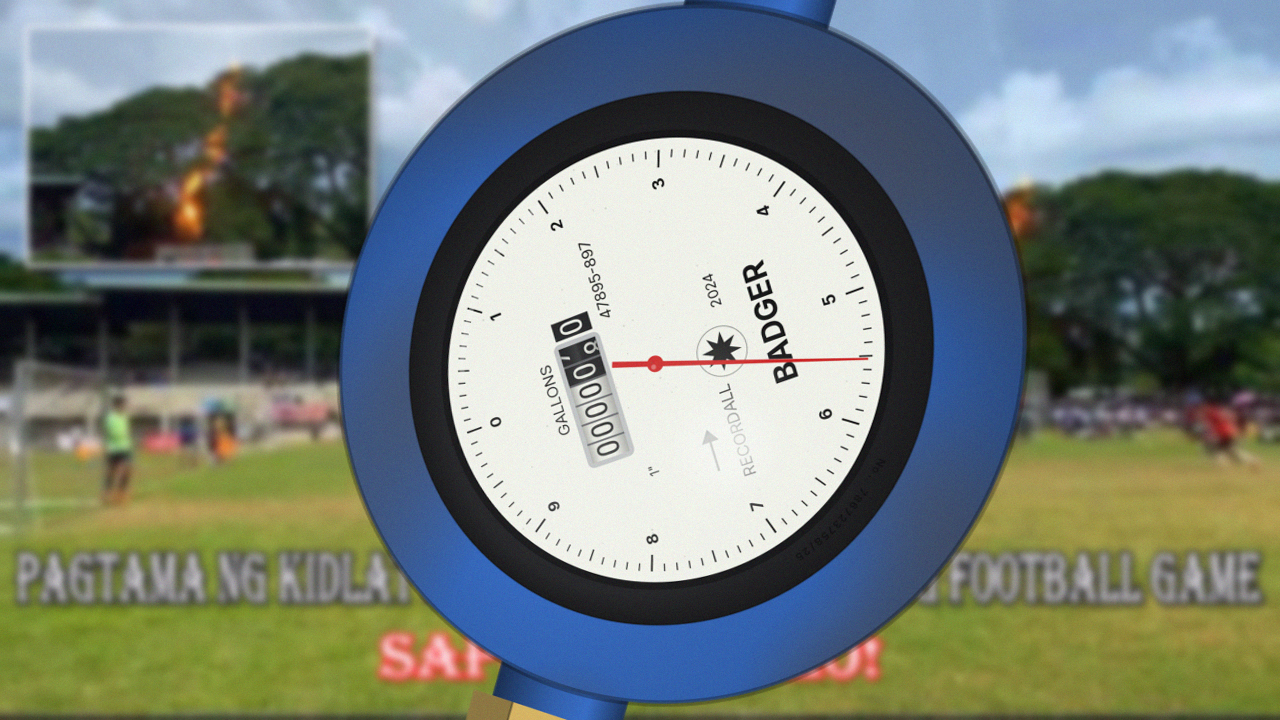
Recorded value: 75.5; gal
